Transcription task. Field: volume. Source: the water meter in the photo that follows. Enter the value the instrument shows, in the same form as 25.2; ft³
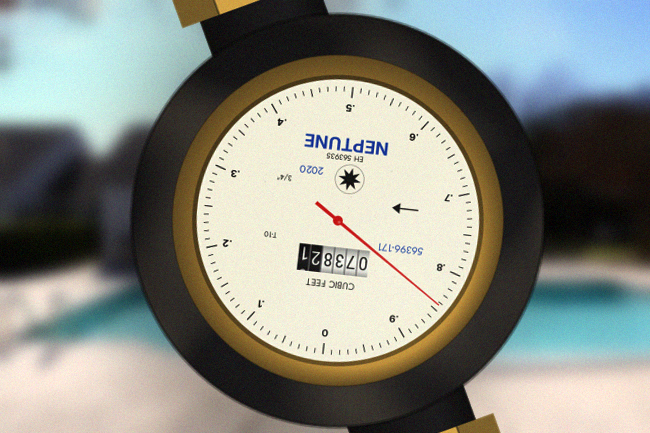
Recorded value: 73820.84; ft³
